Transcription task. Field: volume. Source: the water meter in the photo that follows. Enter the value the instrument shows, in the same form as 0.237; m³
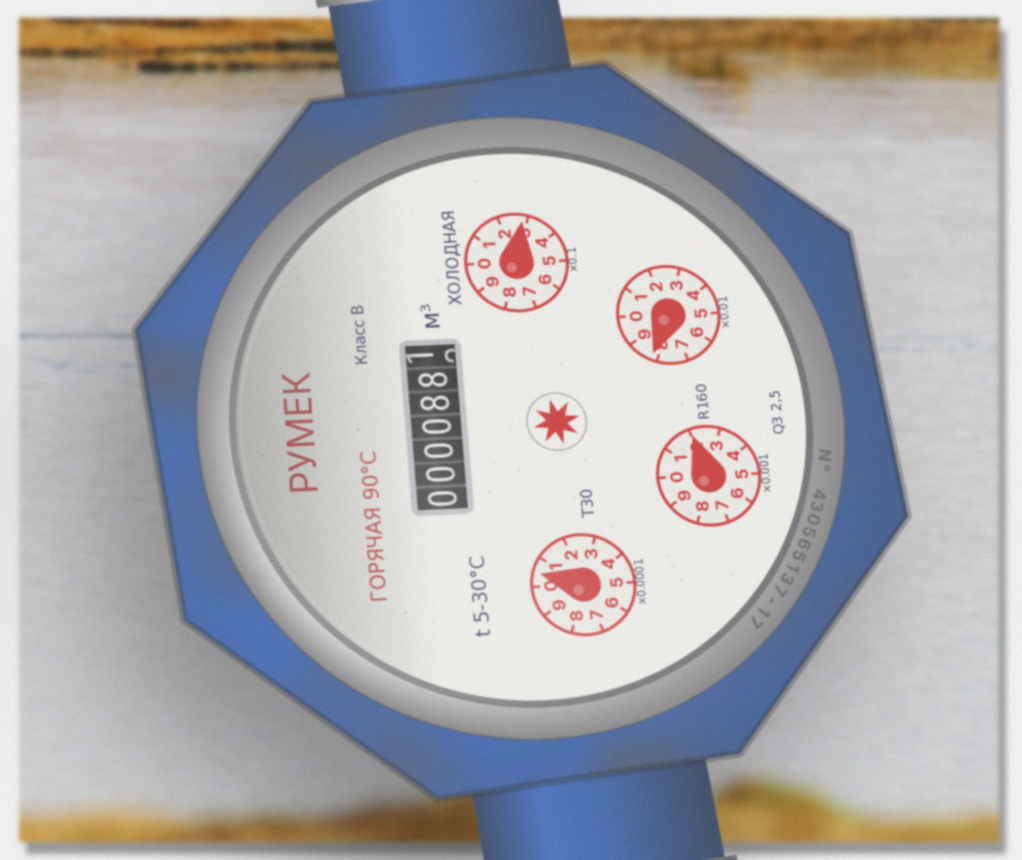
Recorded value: 881.2820; m³
